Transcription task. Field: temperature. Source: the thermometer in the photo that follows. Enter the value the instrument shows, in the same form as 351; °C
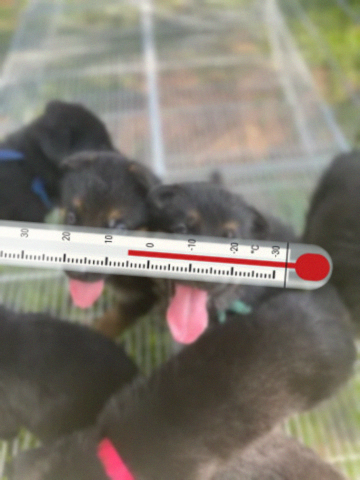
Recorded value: 5; °C
